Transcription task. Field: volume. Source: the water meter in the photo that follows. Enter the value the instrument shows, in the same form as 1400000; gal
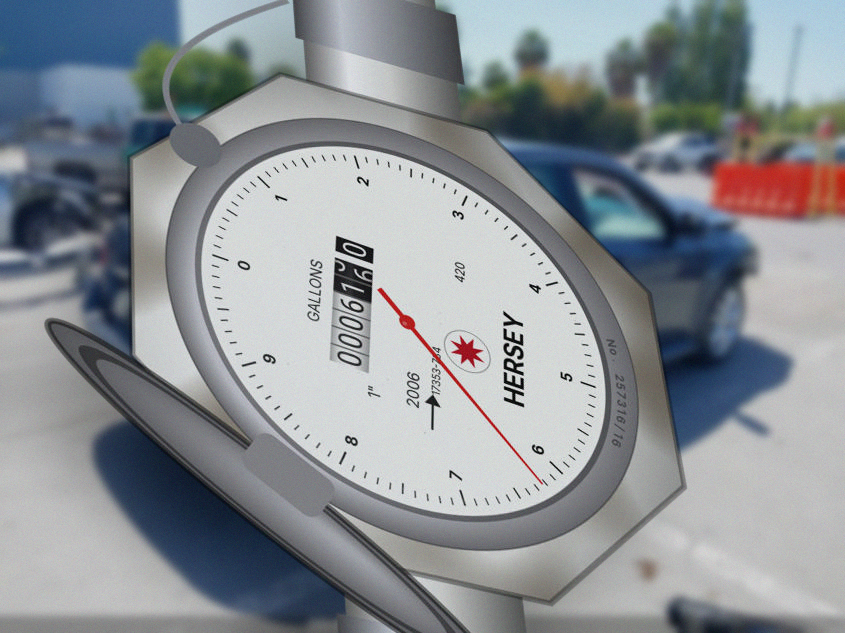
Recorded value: 6156.2; gal
